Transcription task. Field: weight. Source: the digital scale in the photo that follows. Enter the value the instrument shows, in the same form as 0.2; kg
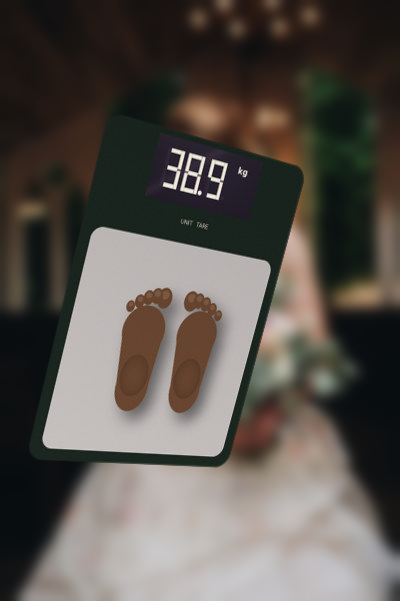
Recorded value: 38.9; kg
